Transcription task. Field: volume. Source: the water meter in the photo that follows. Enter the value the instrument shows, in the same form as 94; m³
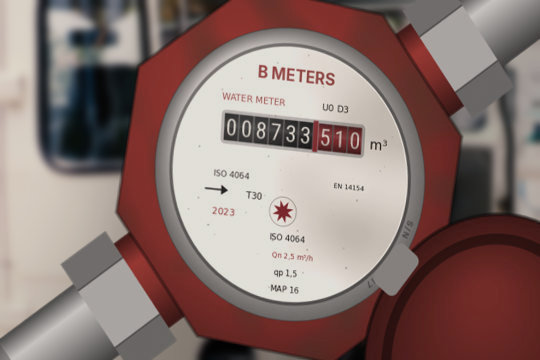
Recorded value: 8733.510; m³
